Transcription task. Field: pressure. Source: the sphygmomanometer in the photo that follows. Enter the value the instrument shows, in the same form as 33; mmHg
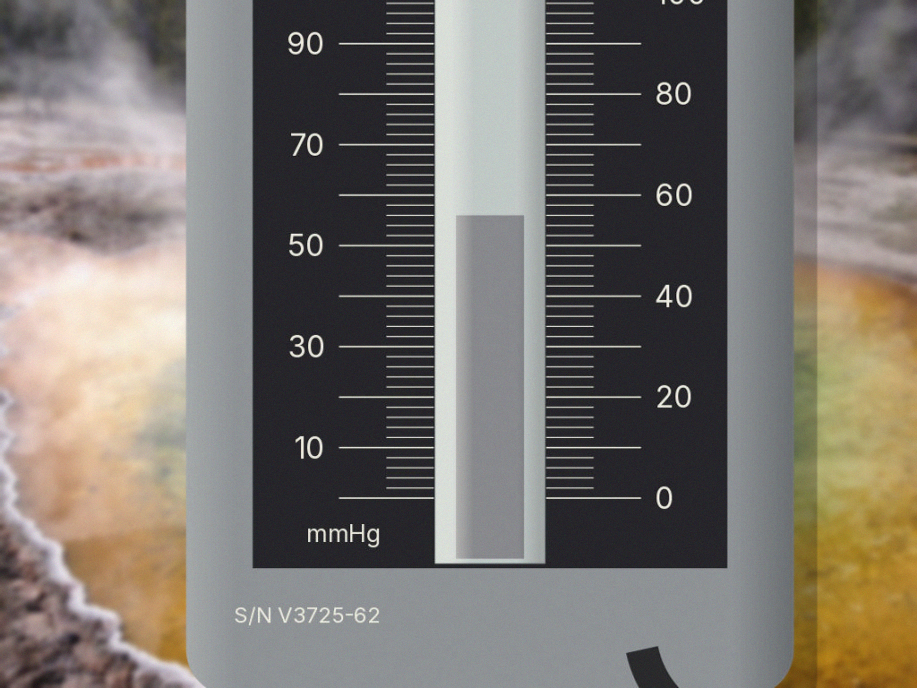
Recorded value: 56; mmHg
